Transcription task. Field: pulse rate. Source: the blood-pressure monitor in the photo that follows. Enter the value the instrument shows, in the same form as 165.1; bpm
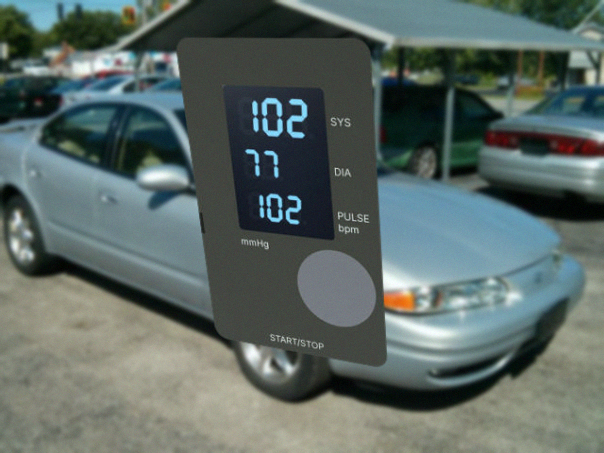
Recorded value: 102; bpm
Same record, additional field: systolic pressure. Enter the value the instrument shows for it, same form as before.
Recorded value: 102; mmHg
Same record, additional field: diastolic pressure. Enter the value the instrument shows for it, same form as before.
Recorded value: 77; mmHg
